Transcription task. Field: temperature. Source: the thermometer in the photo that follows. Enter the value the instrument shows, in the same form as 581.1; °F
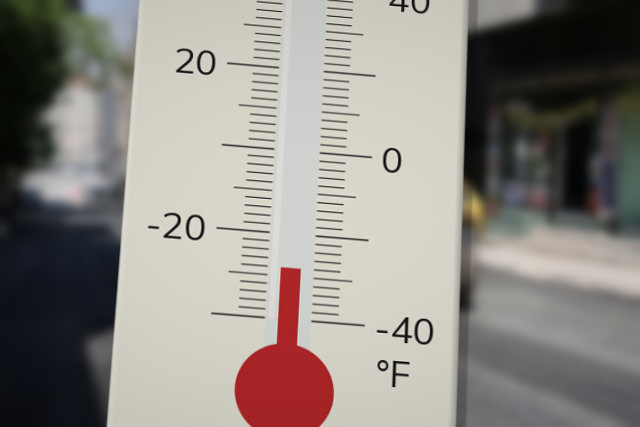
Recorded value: -28; °F
